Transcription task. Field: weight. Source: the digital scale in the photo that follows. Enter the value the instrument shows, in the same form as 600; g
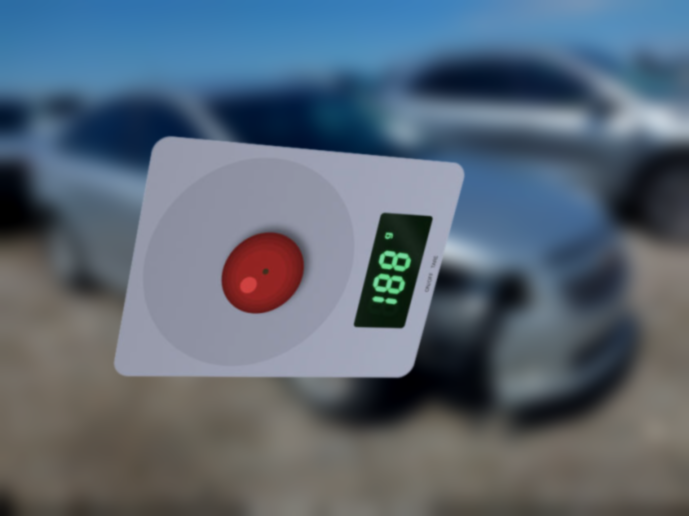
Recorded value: 188; g
